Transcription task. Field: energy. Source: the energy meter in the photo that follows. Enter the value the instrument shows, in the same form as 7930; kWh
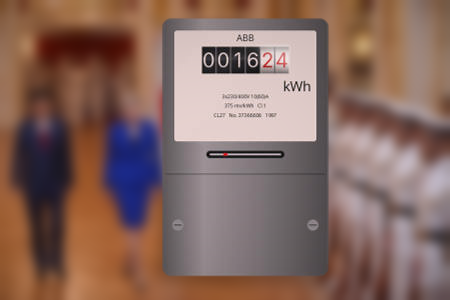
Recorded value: 16.24; kWh
